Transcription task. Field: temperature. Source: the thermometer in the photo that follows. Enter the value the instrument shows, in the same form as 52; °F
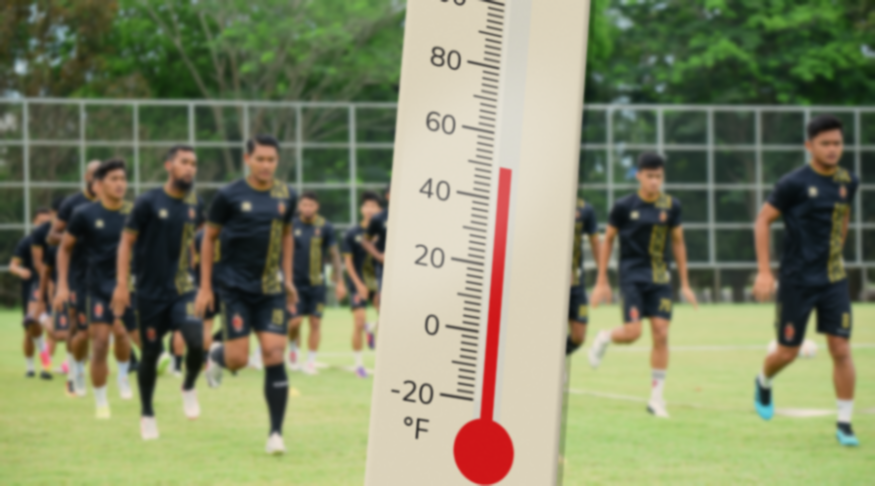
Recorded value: 50; °F
